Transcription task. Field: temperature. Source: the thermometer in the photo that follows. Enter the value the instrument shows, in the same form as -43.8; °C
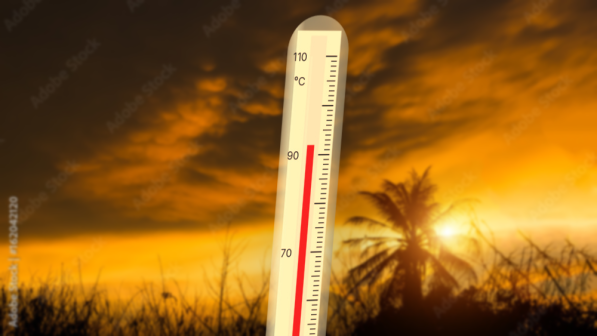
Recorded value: 92; °C
